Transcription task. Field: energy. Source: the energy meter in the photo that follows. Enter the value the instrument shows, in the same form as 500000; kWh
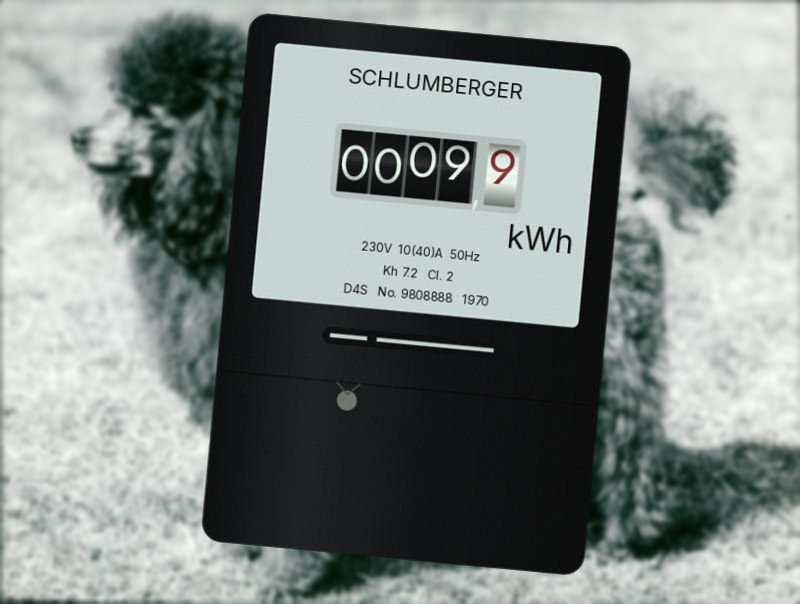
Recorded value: 9.9; kWh
